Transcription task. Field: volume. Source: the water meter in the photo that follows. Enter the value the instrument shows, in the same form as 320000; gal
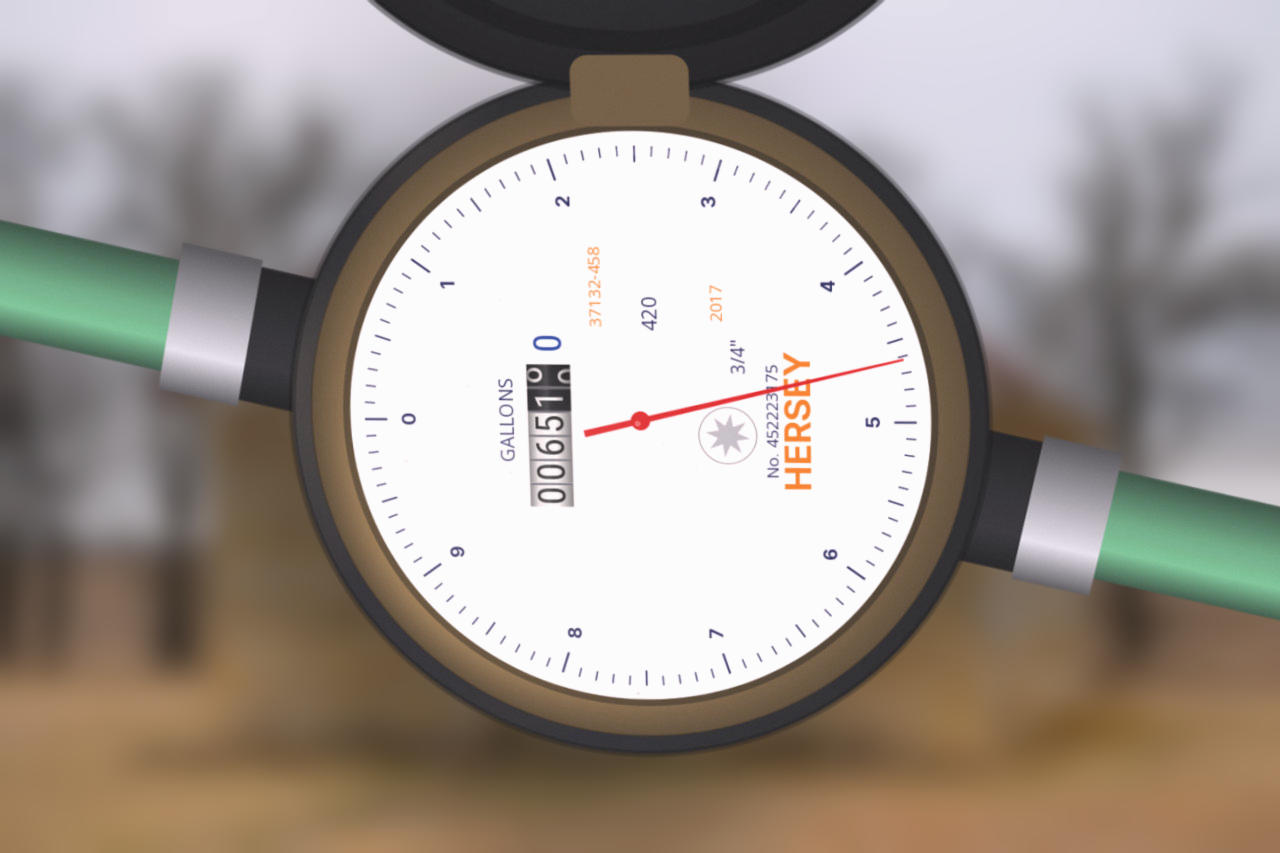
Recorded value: 65184.6; gal
